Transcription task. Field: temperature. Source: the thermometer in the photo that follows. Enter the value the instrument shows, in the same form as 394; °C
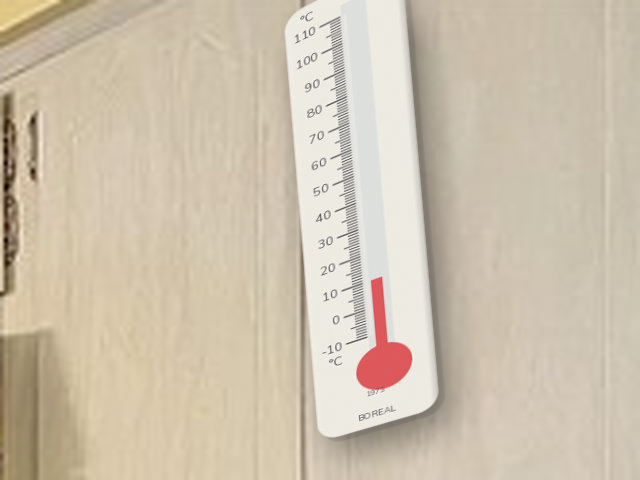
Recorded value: 10; °C
